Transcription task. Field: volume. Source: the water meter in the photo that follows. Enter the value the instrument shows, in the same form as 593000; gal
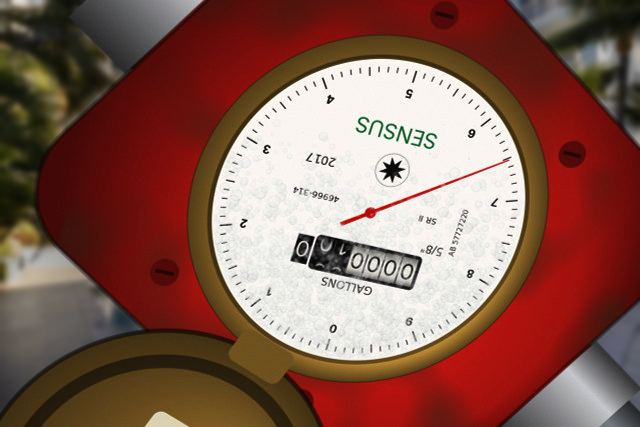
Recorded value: 96.5; gal
